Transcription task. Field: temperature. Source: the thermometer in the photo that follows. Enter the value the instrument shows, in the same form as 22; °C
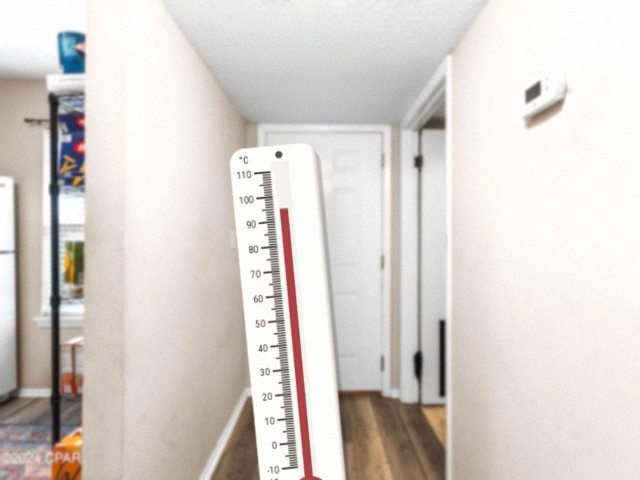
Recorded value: 95; °C
